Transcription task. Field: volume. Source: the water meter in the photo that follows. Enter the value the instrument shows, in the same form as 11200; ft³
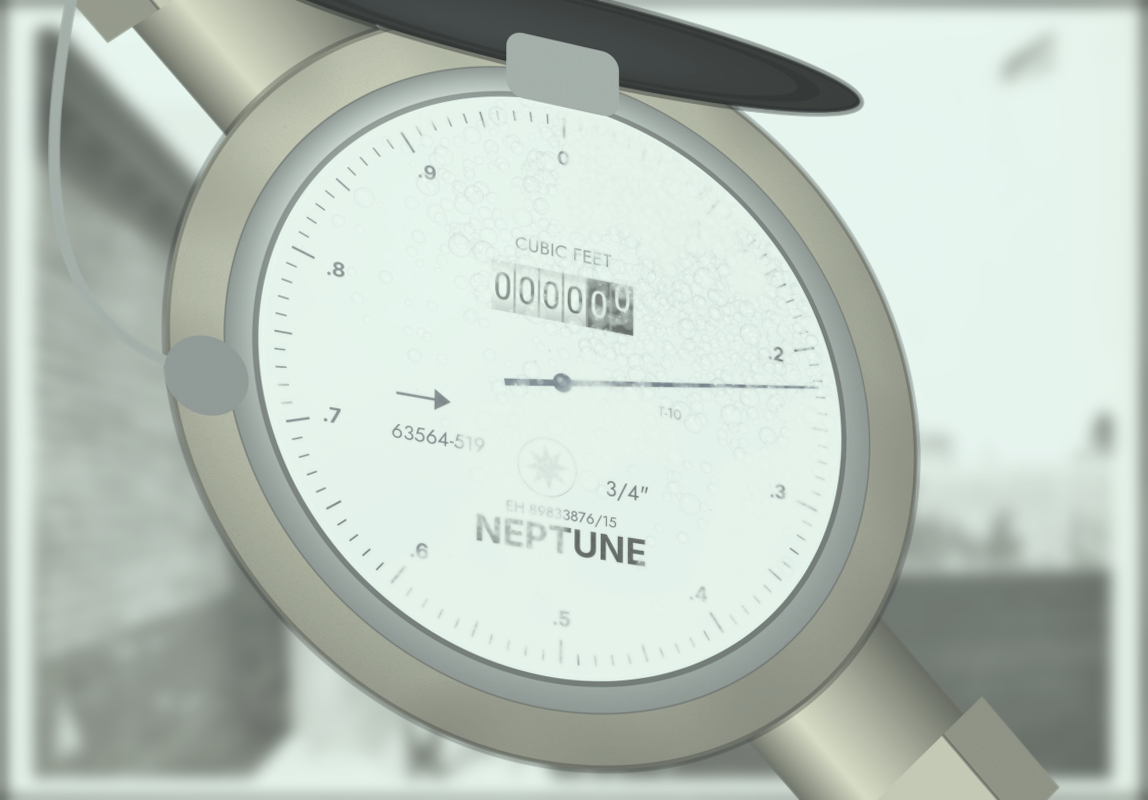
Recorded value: 0.22; ft³
